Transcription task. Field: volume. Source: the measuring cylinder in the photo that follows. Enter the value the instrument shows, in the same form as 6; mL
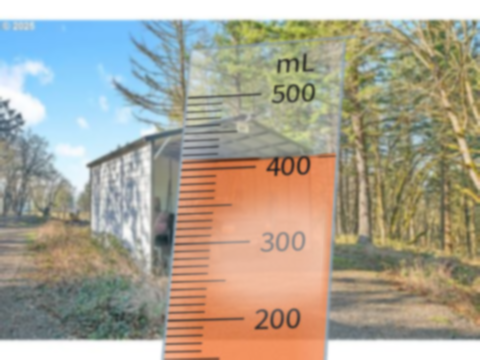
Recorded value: 410; mL
